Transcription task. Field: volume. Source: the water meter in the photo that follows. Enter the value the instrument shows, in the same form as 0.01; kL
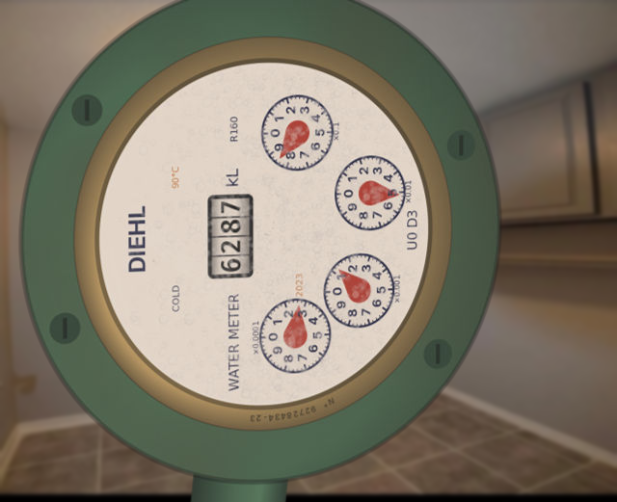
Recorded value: 6287.8512; kL
